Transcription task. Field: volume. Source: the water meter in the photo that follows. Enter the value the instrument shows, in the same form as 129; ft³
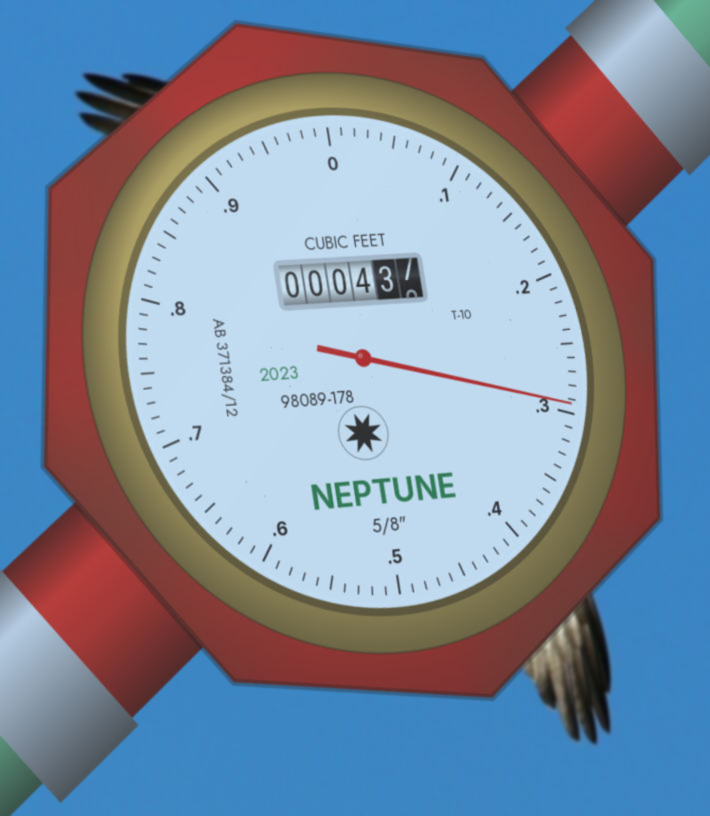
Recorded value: 437.29; ft³
